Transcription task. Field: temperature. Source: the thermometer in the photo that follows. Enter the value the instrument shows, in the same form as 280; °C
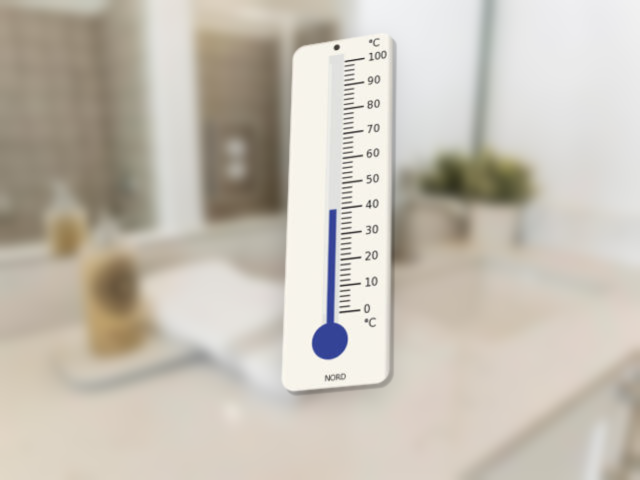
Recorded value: 40; °C
